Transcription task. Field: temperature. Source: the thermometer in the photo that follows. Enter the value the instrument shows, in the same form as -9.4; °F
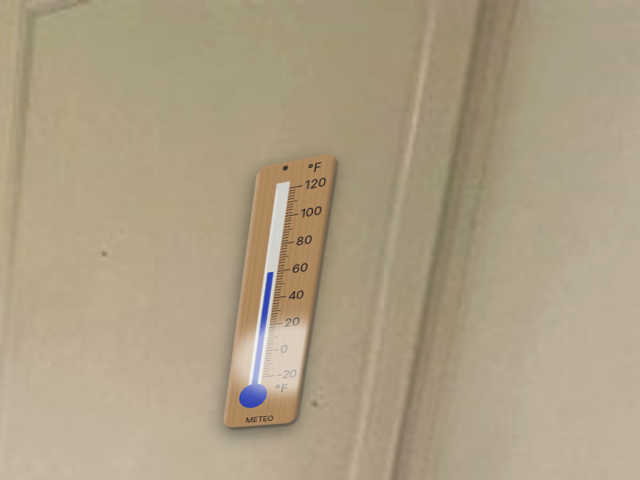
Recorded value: 60; °F
